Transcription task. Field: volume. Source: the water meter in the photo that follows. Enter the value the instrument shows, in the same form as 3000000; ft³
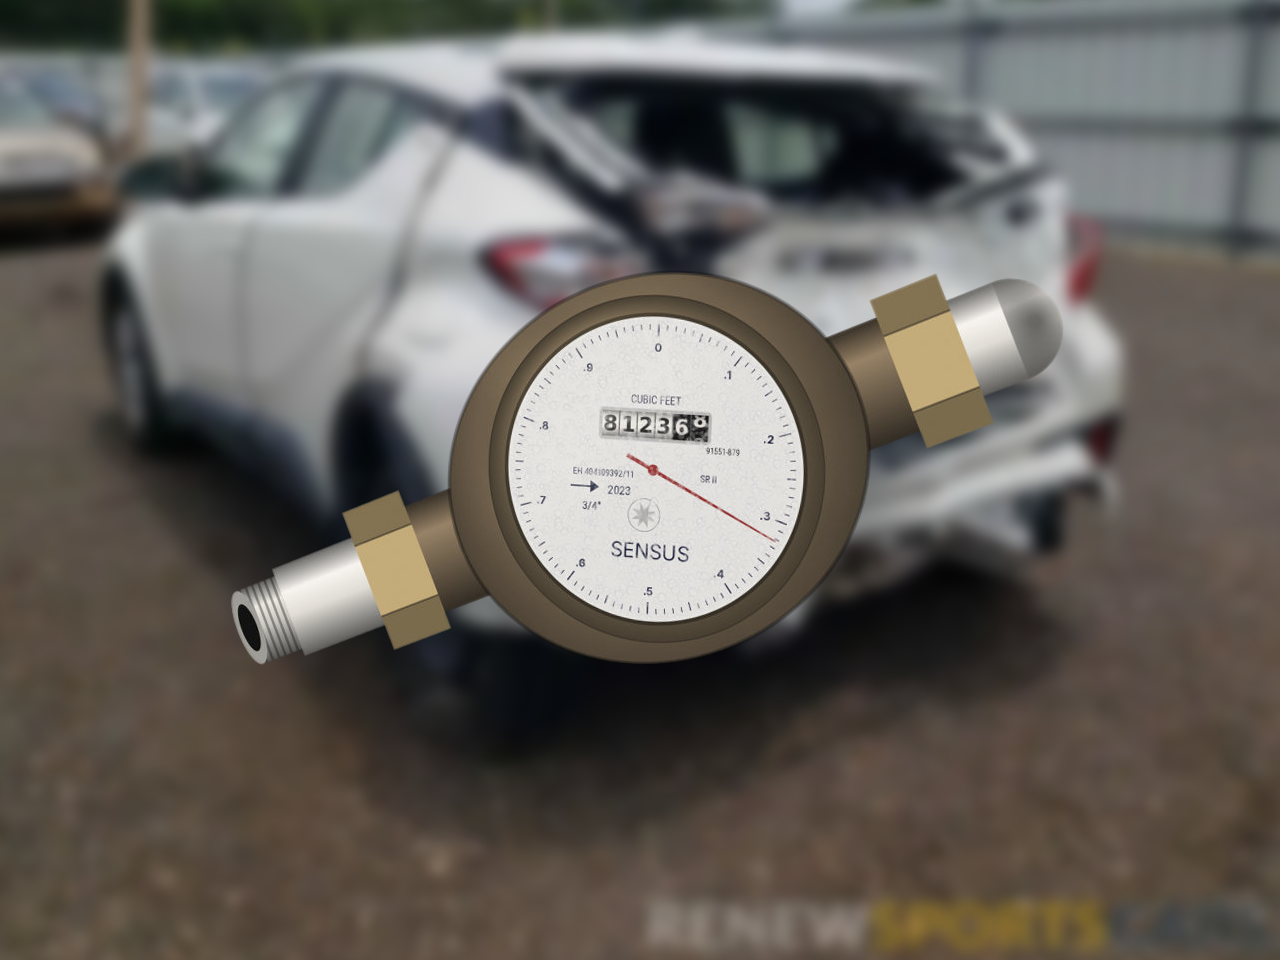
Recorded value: 812368.32; ft³
